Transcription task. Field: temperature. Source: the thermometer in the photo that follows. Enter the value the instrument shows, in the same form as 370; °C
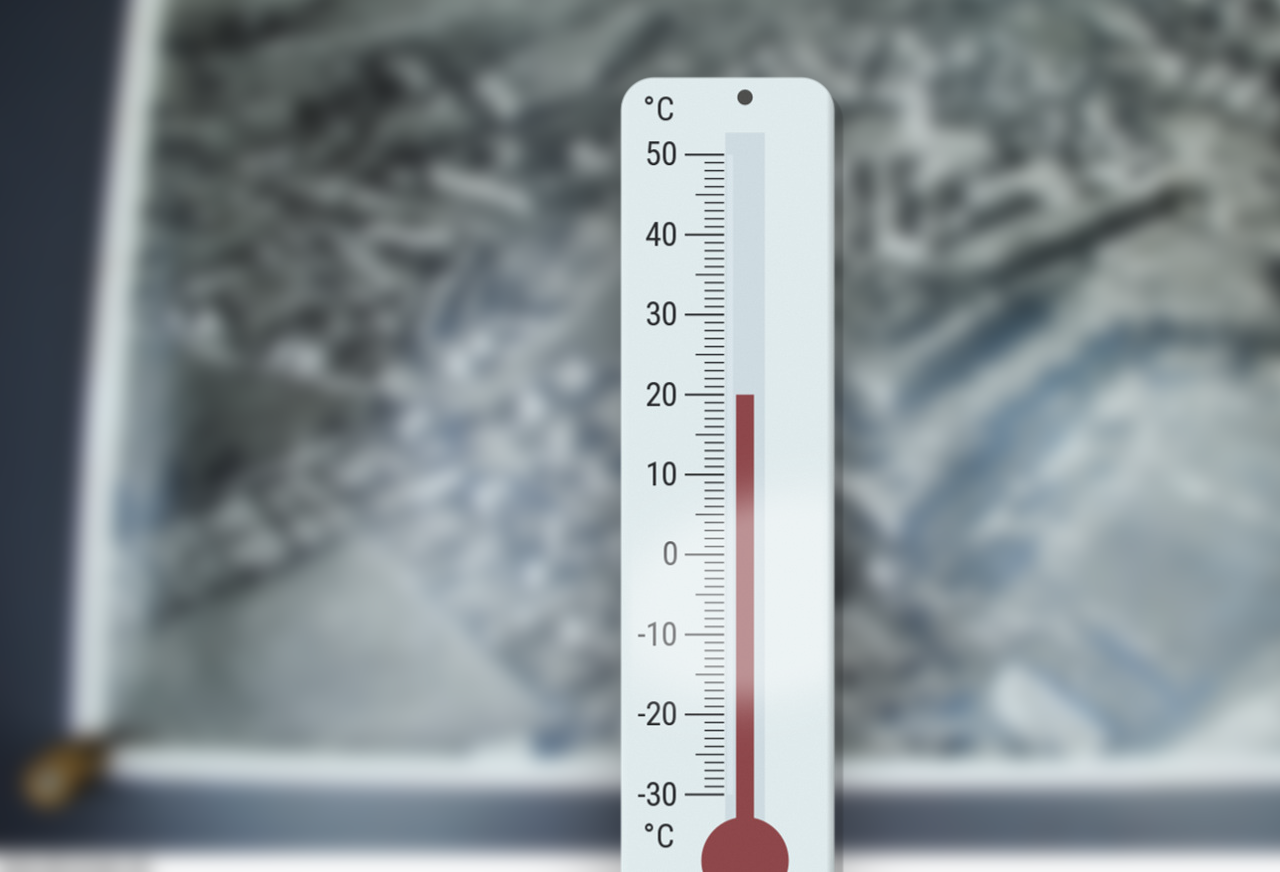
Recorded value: 20; °C
